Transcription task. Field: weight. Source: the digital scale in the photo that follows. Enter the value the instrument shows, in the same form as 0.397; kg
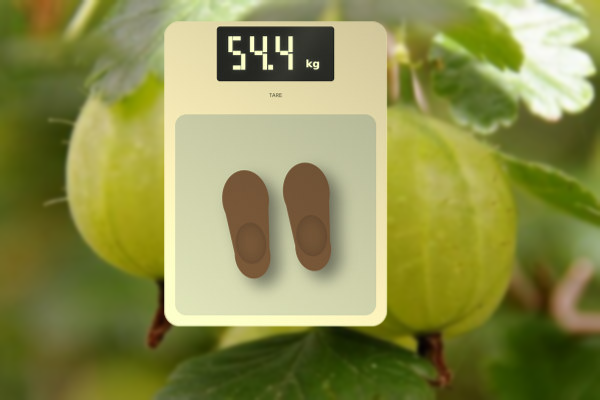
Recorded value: 54.4; kg
